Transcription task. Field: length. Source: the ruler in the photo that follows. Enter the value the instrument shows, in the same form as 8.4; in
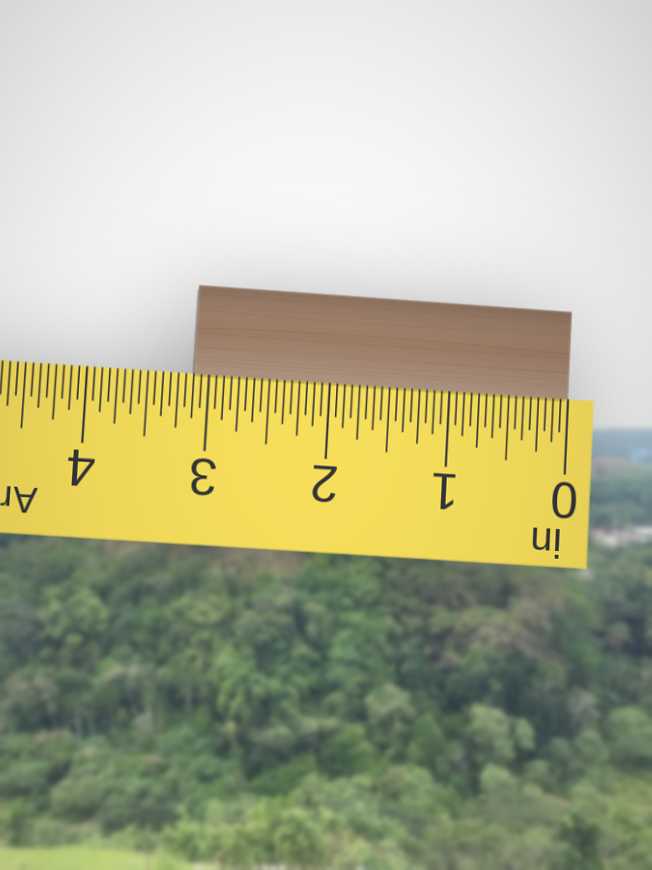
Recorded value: 3.125; in
